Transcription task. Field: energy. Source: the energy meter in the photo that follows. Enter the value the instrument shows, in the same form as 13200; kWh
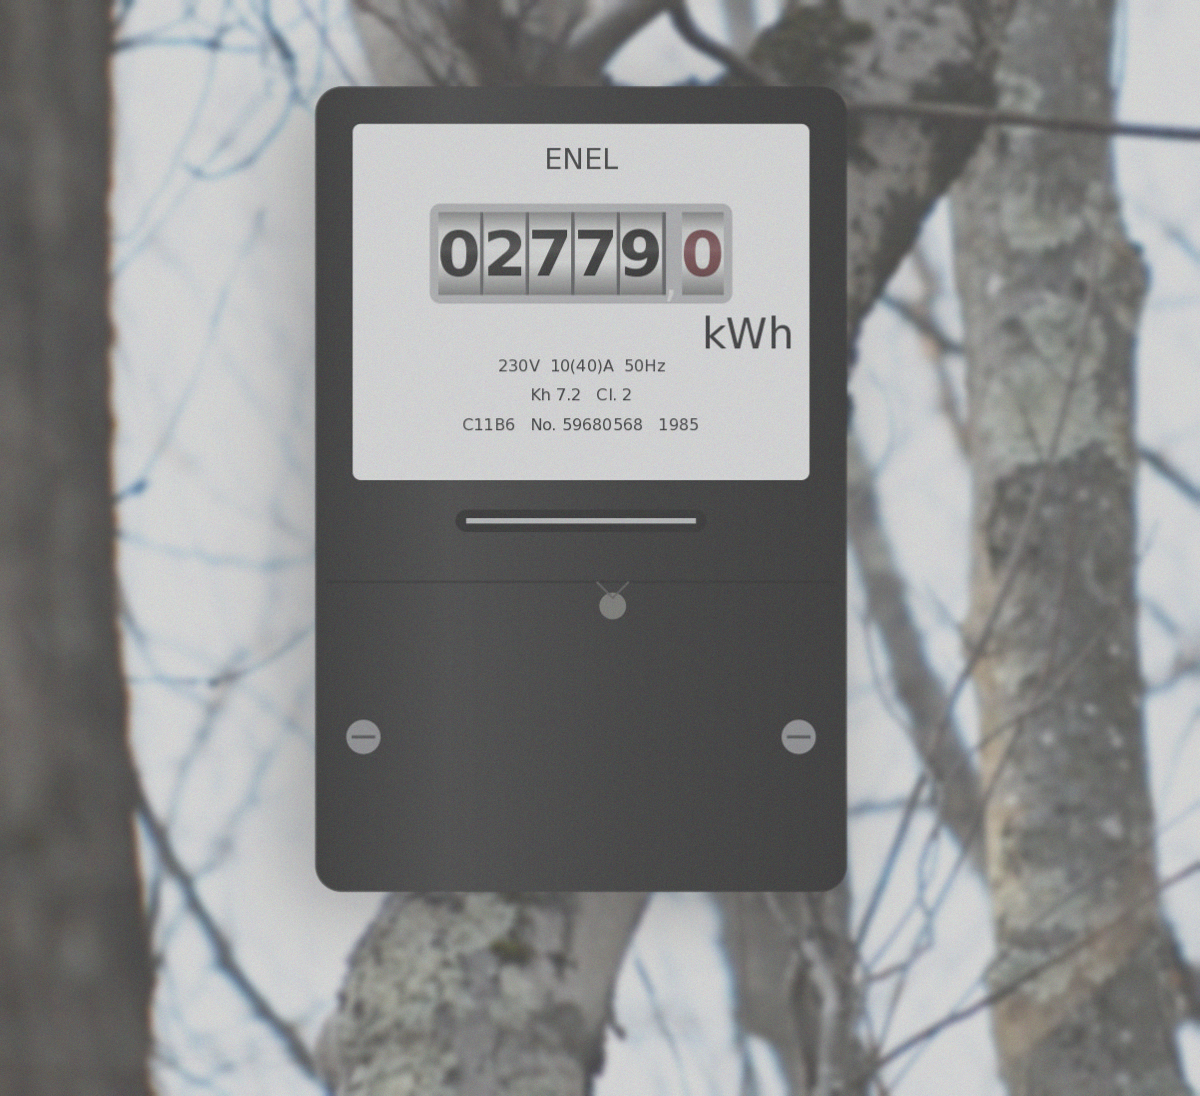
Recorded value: 2779.0; kWh
